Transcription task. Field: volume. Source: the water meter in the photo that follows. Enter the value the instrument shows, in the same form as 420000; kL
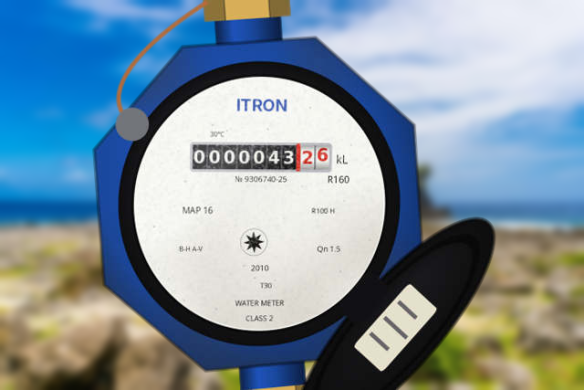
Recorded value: 43.26; kL
